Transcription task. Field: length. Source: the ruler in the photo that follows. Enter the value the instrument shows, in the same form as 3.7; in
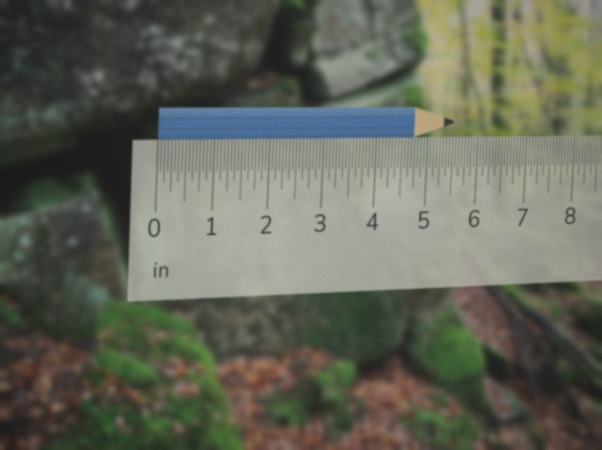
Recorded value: 5.5; in
